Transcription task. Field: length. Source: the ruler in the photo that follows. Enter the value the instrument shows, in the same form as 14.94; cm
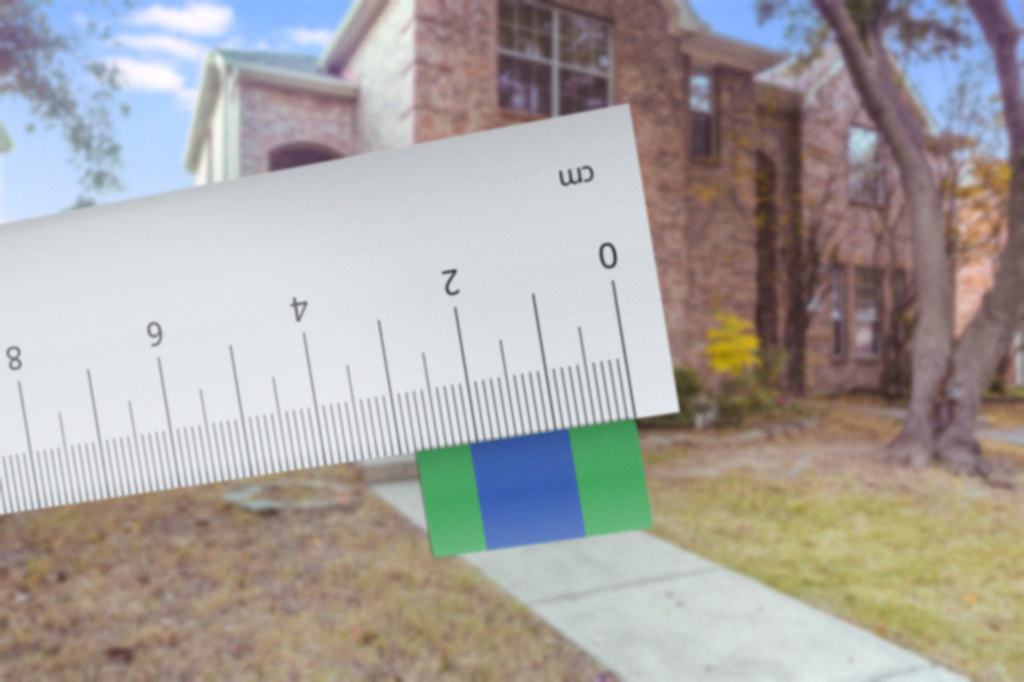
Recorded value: 2.8; cm
